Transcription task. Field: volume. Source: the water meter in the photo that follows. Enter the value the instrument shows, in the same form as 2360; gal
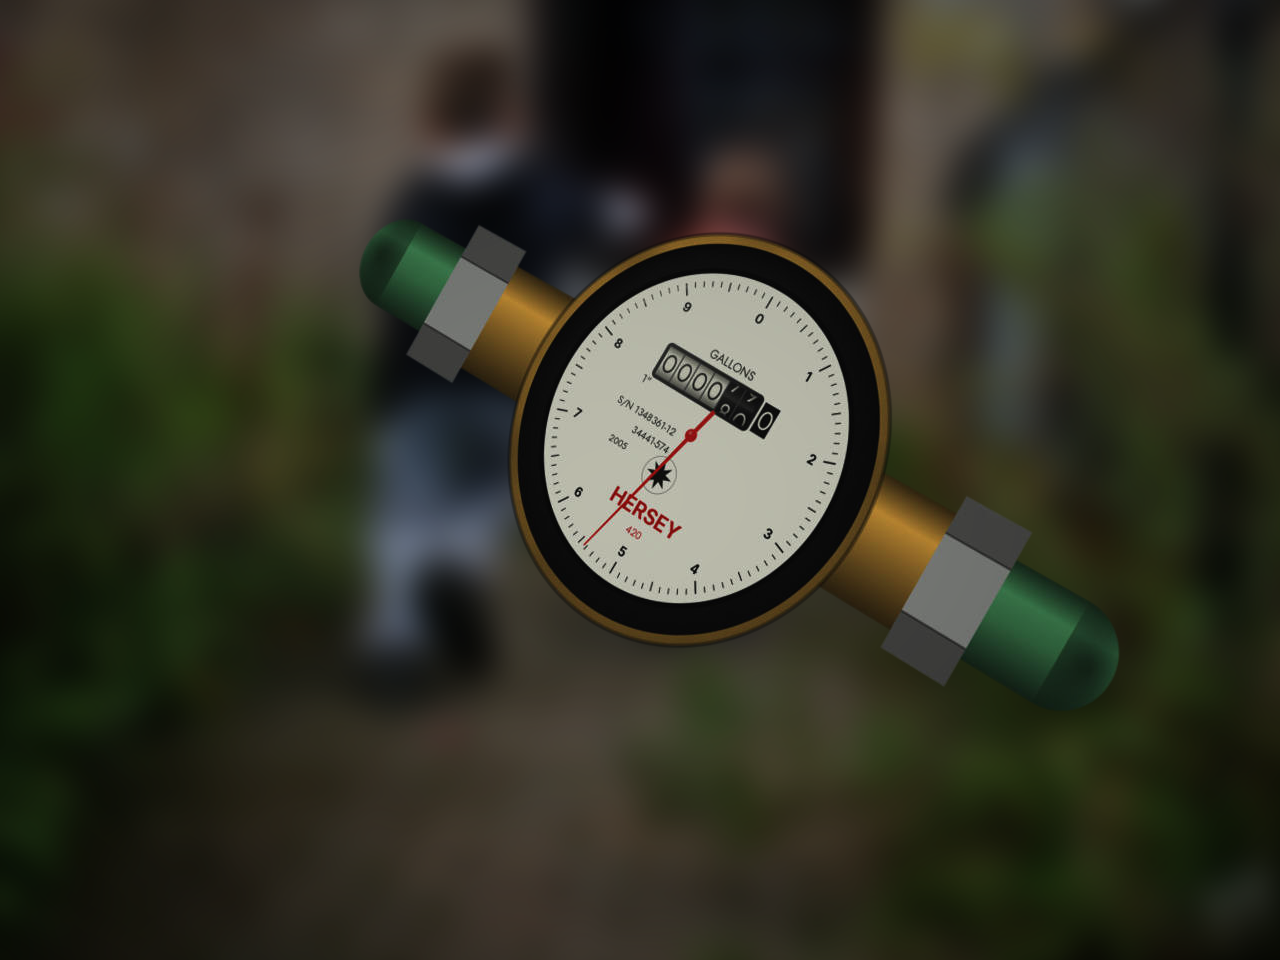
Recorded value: 795.4; gal
